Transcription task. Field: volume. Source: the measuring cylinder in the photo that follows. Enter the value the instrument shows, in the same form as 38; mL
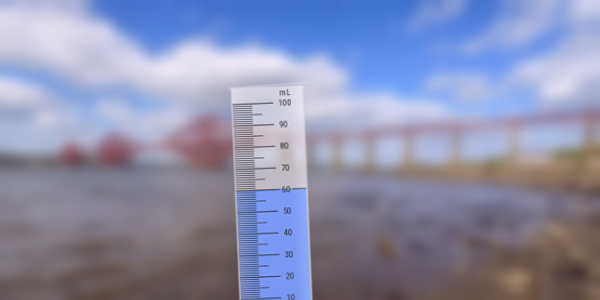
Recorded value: 60; mL
